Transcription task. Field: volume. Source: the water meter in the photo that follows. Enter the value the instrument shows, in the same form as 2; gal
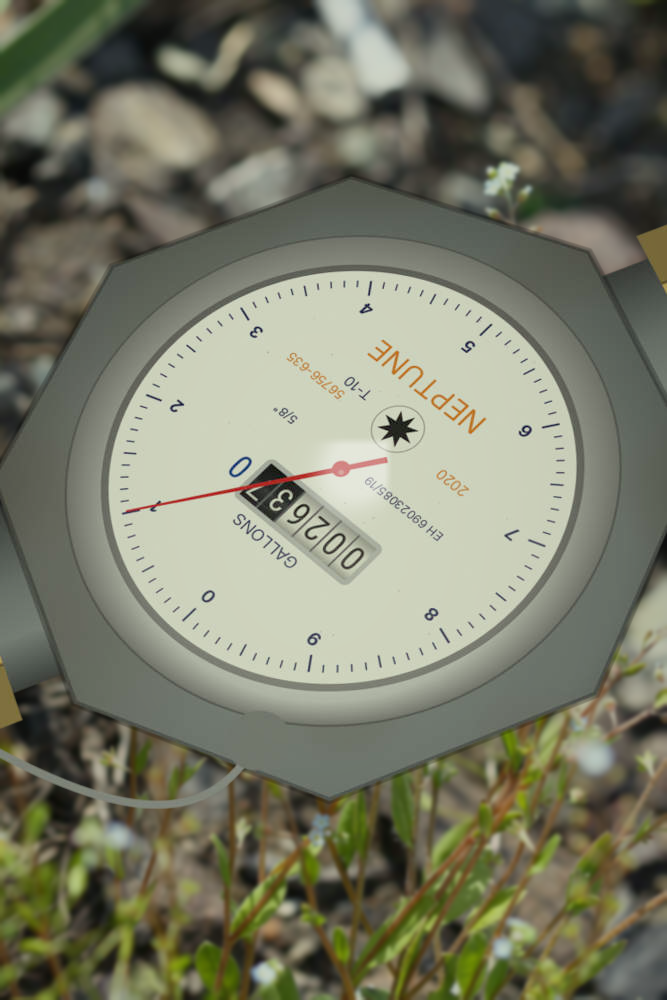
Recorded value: 26371.0; gal
